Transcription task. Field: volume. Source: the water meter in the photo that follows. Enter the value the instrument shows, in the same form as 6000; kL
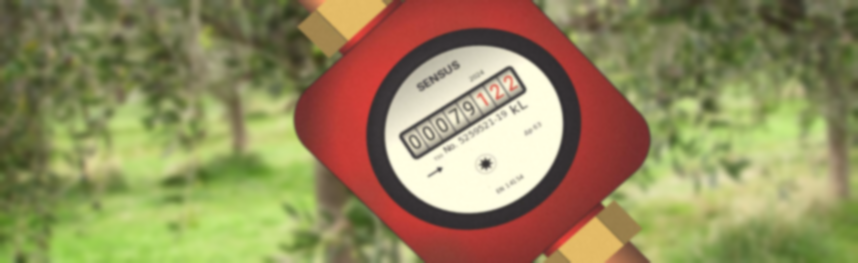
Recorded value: 79.122; kL
